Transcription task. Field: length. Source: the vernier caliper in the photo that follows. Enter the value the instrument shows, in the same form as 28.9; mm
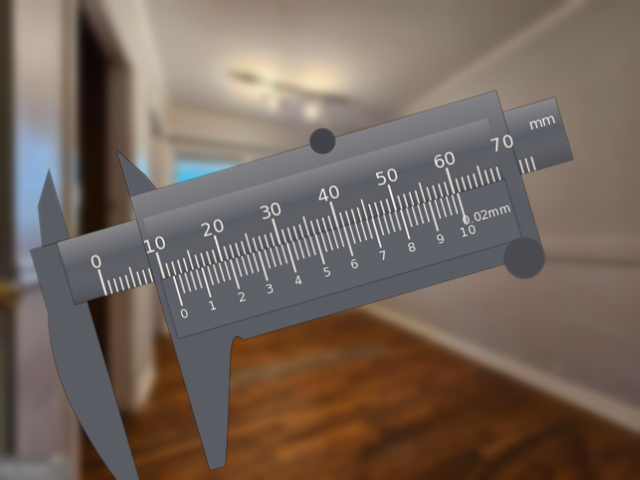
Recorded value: 11.6; mm
